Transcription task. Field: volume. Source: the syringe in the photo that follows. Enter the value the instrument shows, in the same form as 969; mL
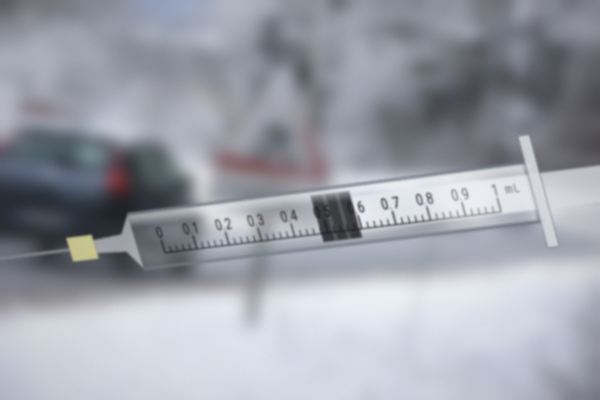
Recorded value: 0.48; mL
